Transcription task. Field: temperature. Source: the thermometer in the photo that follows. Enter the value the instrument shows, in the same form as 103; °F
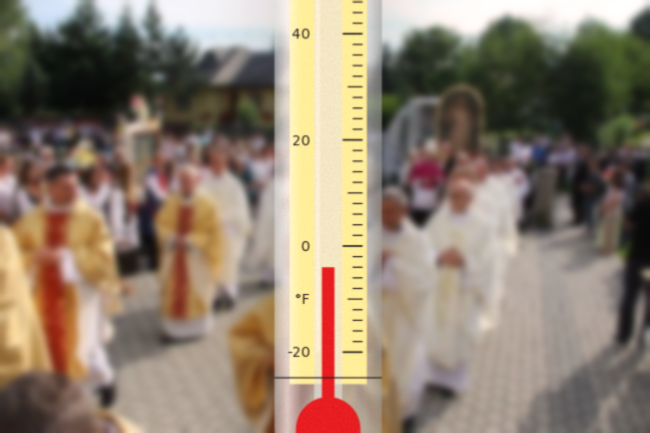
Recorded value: -4; °F
